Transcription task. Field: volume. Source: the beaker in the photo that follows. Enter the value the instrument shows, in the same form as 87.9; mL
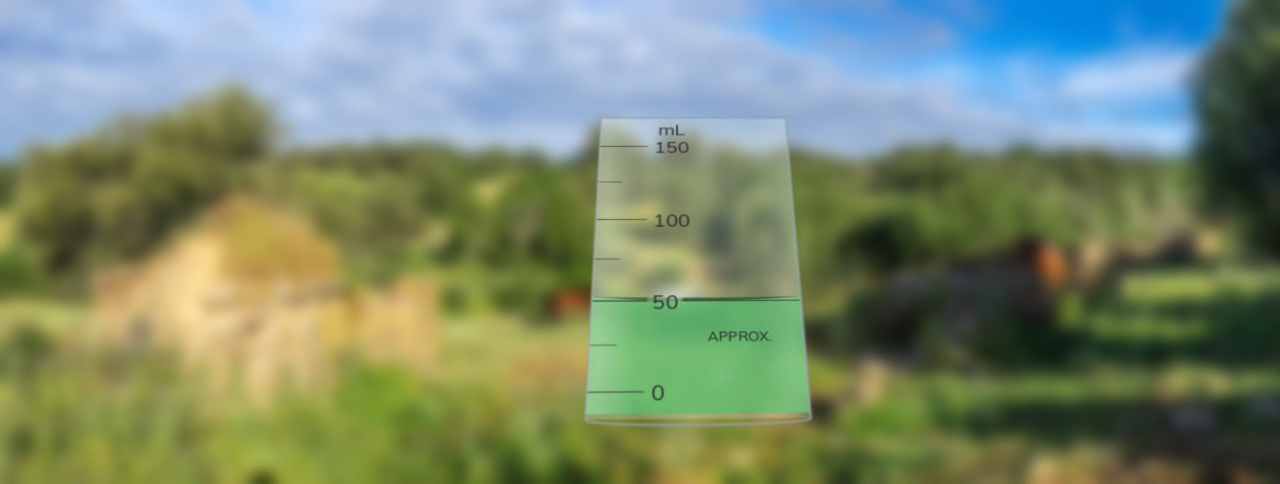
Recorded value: 50; mL
